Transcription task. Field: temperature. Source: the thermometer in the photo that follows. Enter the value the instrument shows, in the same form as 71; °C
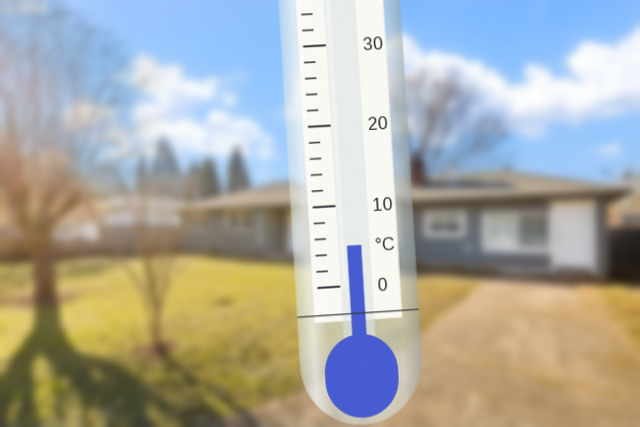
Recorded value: 5; °C
